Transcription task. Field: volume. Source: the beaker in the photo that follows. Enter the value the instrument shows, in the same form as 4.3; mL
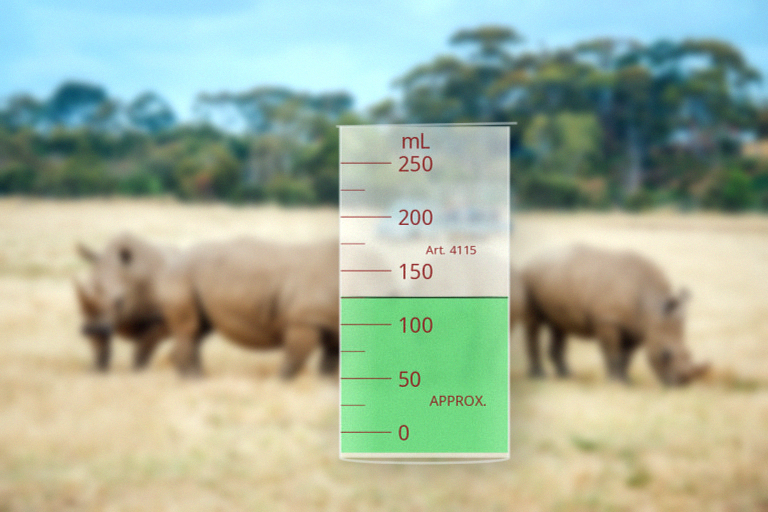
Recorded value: 125; mL
